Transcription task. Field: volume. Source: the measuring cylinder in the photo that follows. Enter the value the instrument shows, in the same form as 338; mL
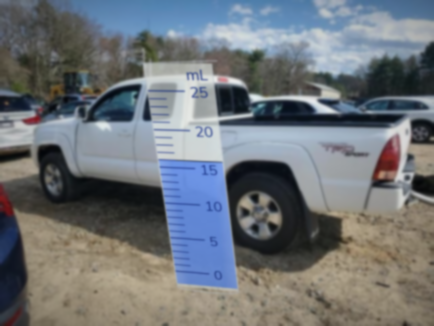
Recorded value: 16; mL
